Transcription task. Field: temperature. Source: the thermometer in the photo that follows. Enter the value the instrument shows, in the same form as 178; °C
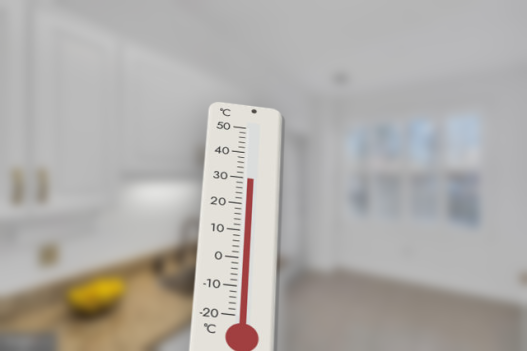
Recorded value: 30; °C
